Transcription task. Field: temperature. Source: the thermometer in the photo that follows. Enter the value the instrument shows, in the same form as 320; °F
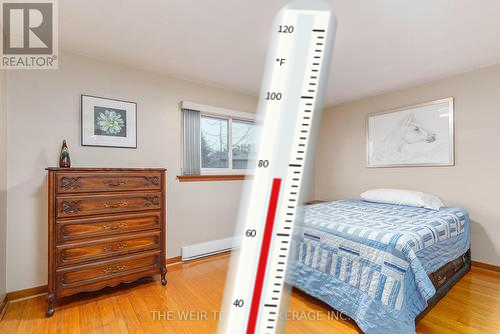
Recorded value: 76; °F
